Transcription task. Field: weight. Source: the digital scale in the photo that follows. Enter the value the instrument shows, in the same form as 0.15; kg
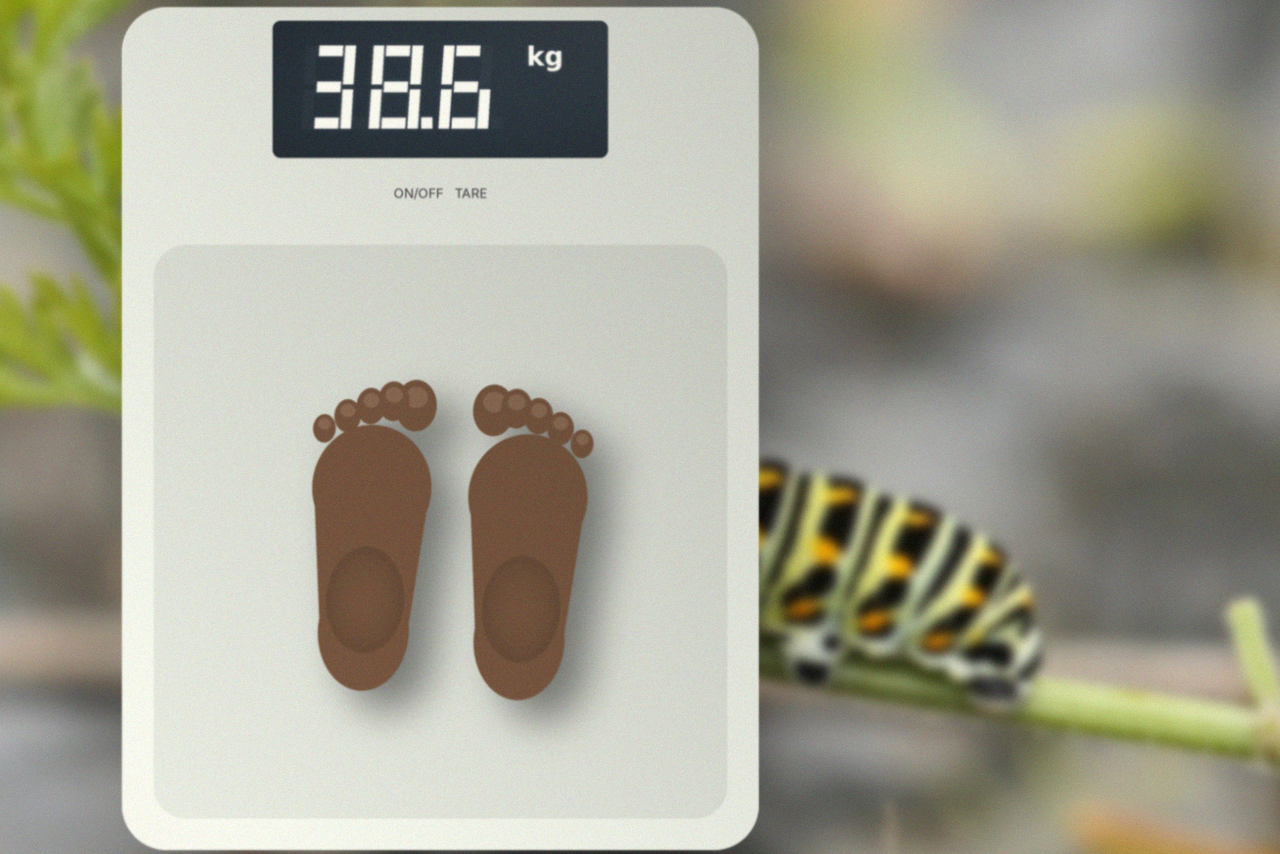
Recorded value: 38.6; kg
